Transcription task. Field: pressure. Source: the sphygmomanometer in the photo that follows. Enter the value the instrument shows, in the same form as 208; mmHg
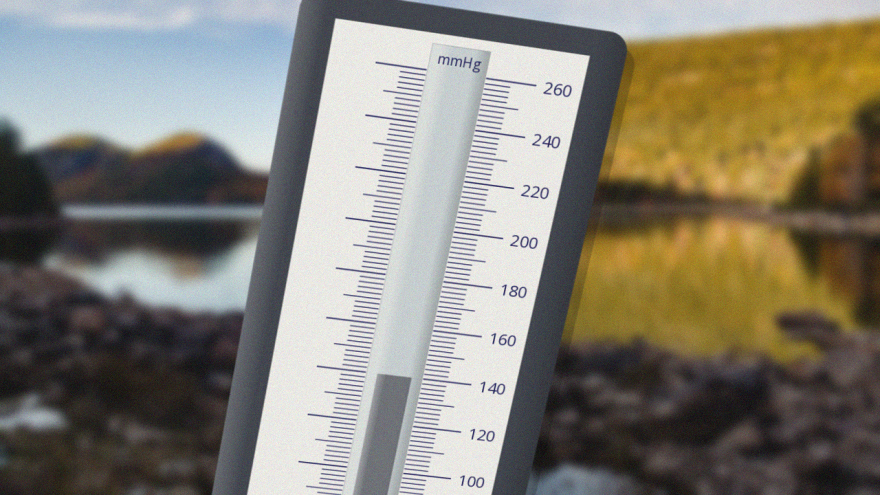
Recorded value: 140; mmHg
